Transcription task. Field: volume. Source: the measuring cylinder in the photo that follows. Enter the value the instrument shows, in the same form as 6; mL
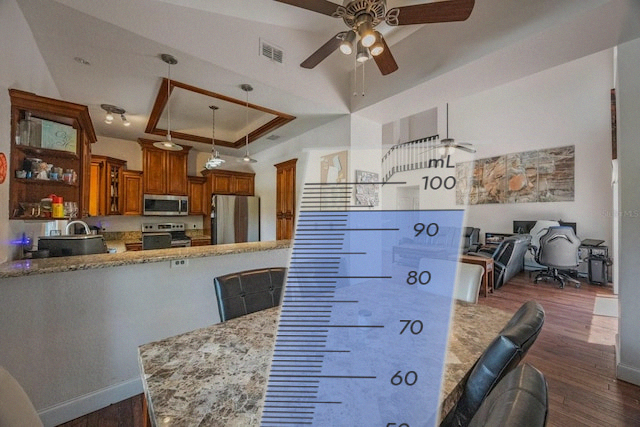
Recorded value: 94; mL
